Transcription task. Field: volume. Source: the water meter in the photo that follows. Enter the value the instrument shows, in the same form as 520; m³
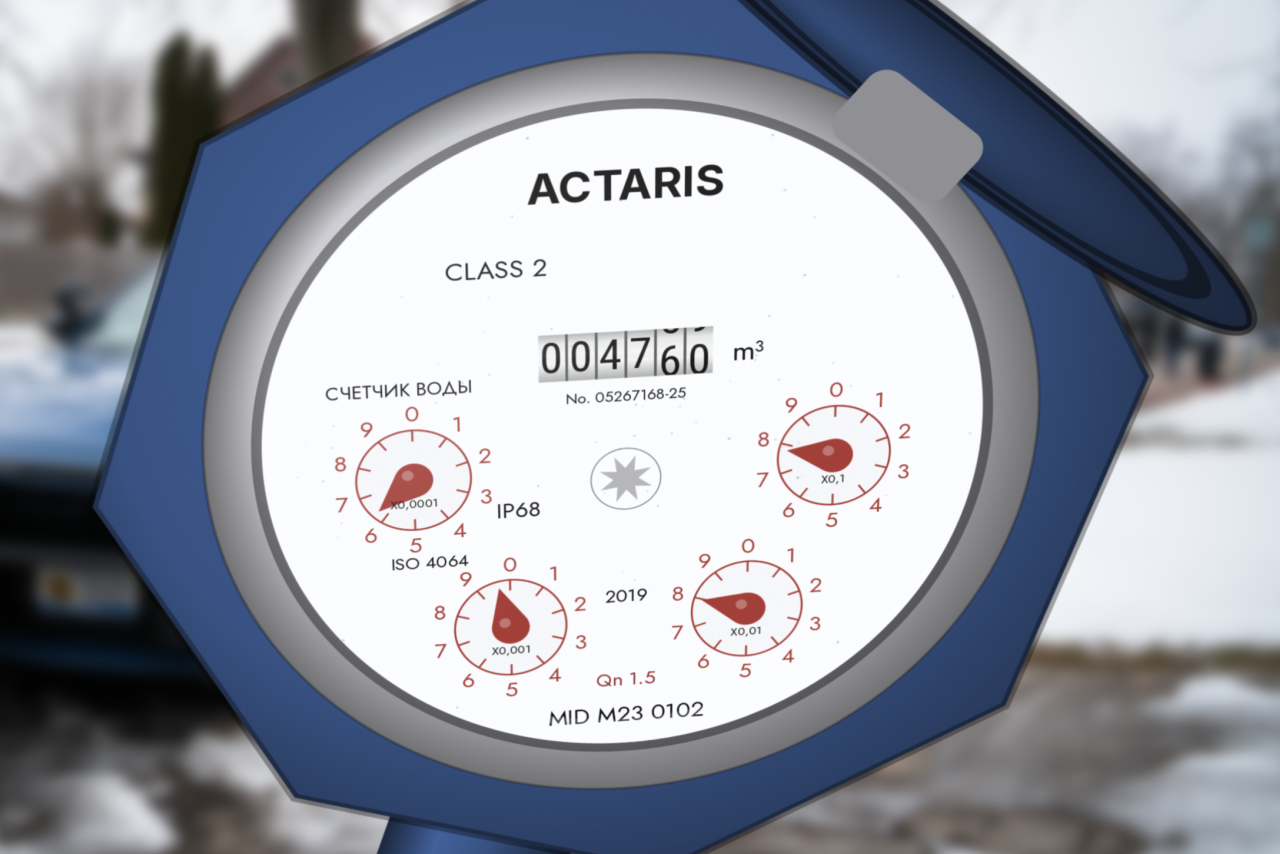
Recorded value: 4759.7796; m³
